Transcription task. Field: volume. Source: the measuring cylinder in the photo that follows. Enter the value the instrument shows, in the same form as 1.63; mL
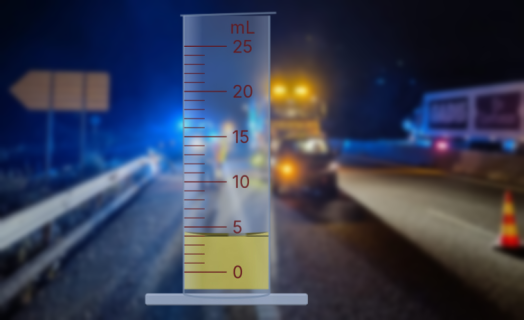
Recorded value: 4; mL
